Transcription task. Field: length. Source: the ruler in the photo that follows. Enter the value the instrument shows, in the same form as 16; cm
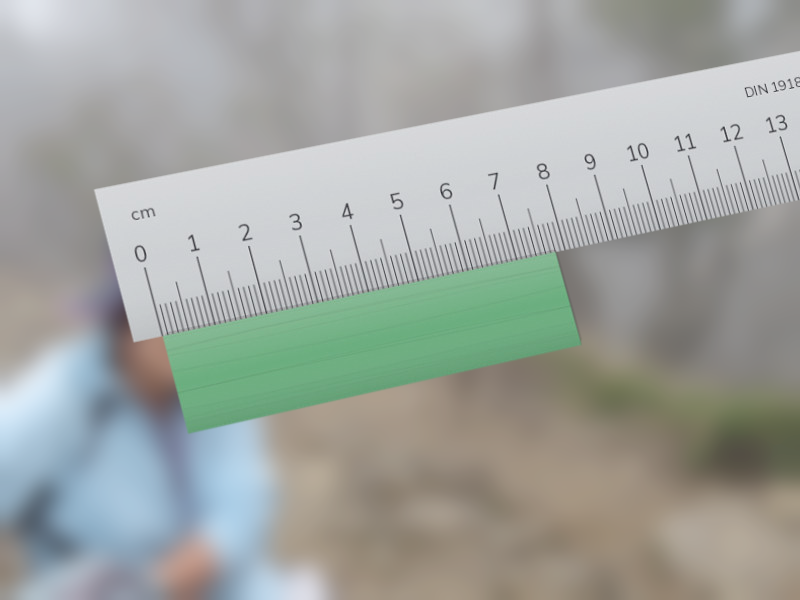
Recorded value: 7.8; cm
